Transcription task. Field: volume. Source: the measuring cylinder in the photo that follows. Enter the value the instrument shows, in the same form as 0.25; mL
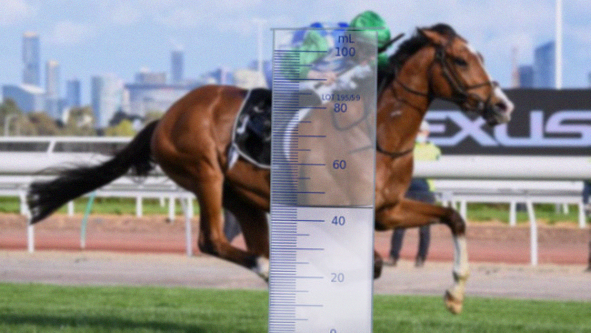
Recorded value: 45; mL
